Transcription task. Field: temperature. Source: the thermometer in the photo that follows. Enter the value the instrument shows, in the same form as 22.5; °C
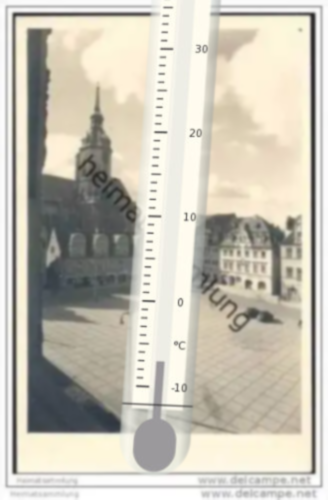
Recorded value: -7; °C
